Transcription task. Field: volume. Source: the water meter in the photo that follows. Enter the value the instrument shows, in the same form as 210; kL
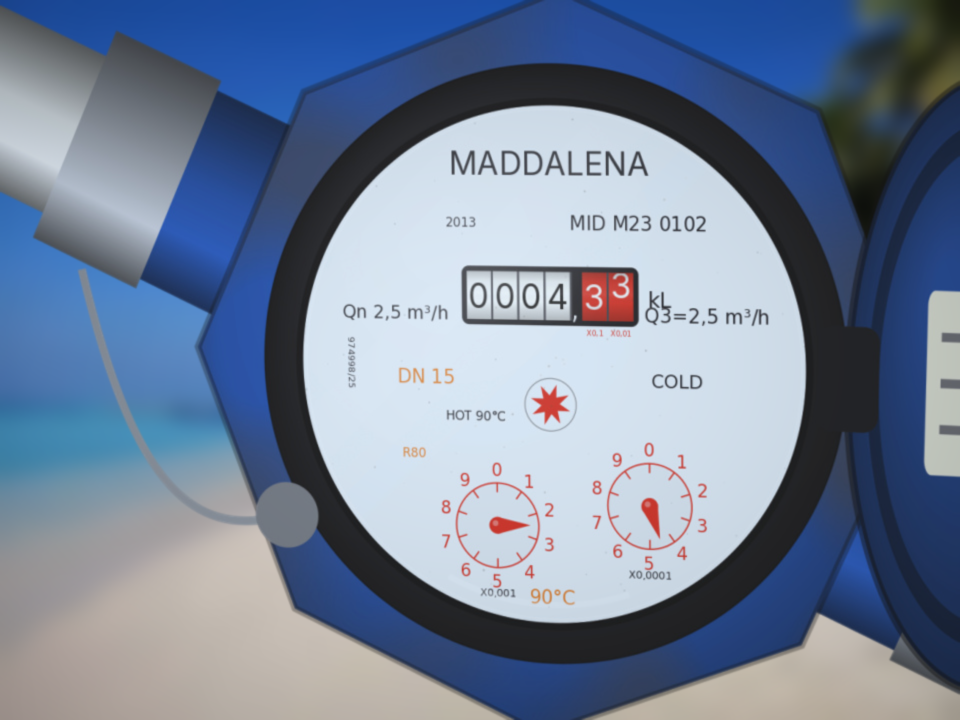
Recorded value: 4.3324; kL
